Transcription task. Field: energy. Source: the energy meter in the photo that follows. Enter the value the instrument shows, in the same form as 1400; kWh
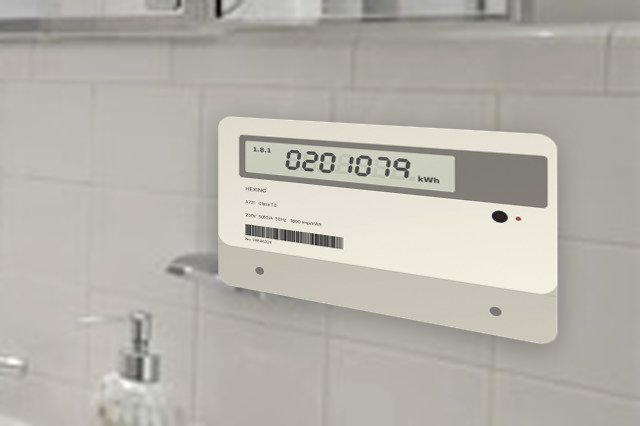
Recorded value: 201079; kWh
